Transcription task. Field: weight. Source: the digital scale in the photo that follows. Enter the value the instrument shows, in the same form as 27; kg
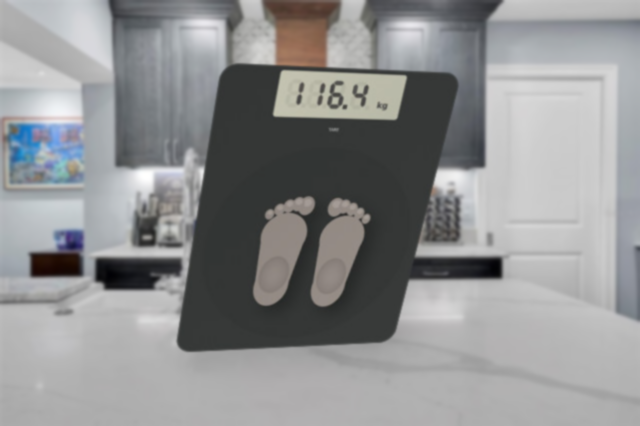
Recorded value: 116.4; kg
